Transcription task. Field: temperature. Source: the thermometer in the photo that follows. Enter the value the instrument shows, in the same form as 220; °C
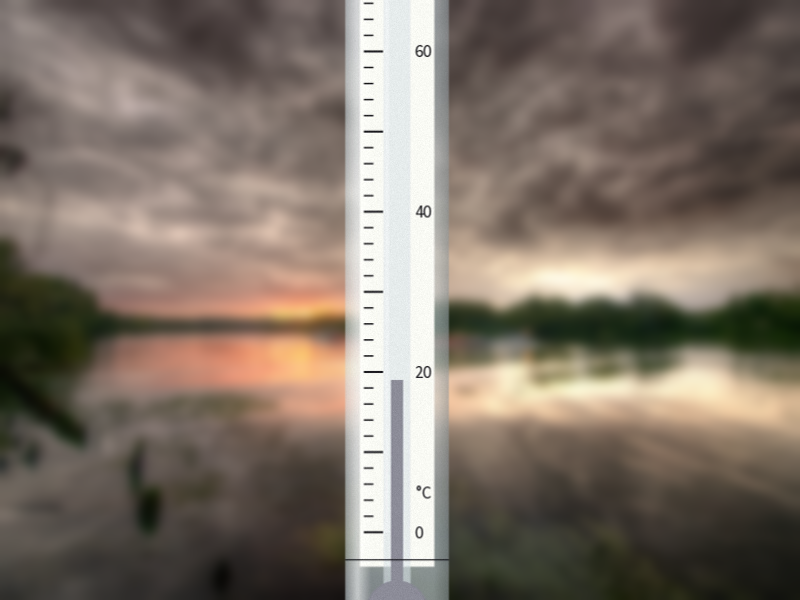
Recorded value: 19; °C
